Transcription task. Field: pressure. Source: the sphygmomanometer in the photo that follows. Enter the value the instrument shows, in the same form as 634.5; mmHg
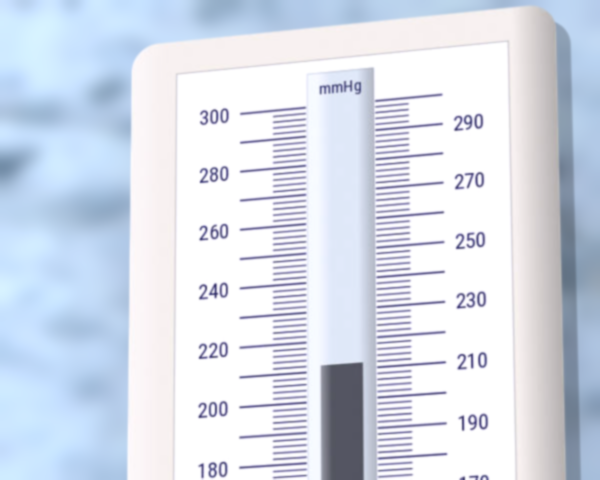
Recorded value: 212; mmHg
